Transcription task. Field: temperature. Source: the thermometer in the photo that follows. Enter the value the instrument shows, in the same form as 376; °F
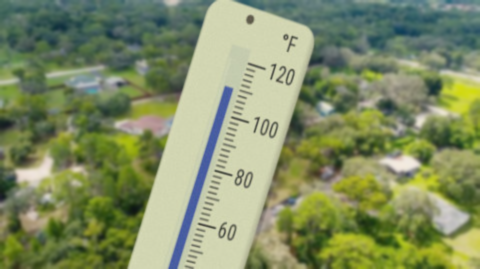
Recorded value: 110; °F
